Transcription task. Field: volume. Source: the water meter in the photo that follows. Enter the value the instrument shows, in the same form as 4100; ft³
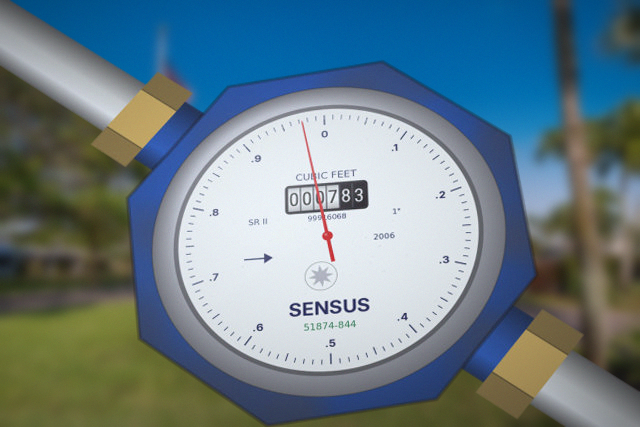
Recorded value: 782.97; ft³
